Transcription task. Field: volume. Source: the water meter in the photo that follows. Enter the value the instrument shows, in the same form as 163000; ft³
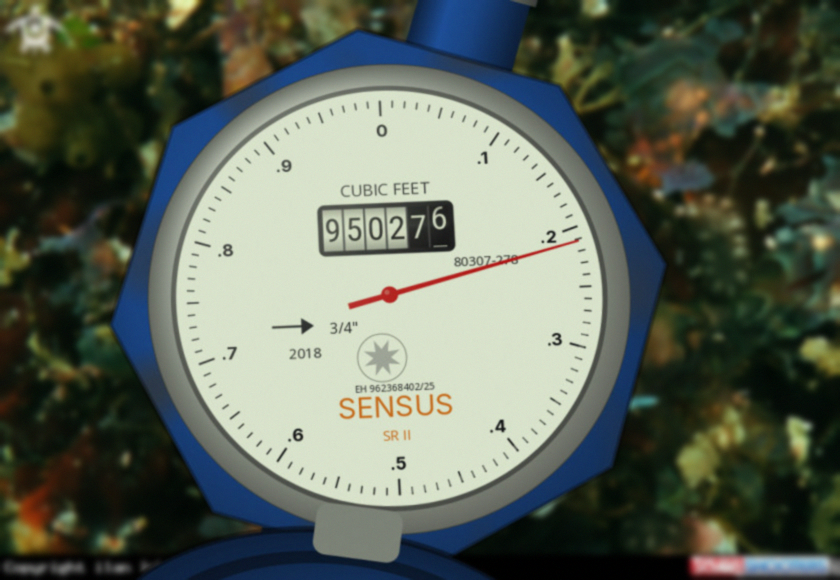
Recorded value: 950276.21; ft³
